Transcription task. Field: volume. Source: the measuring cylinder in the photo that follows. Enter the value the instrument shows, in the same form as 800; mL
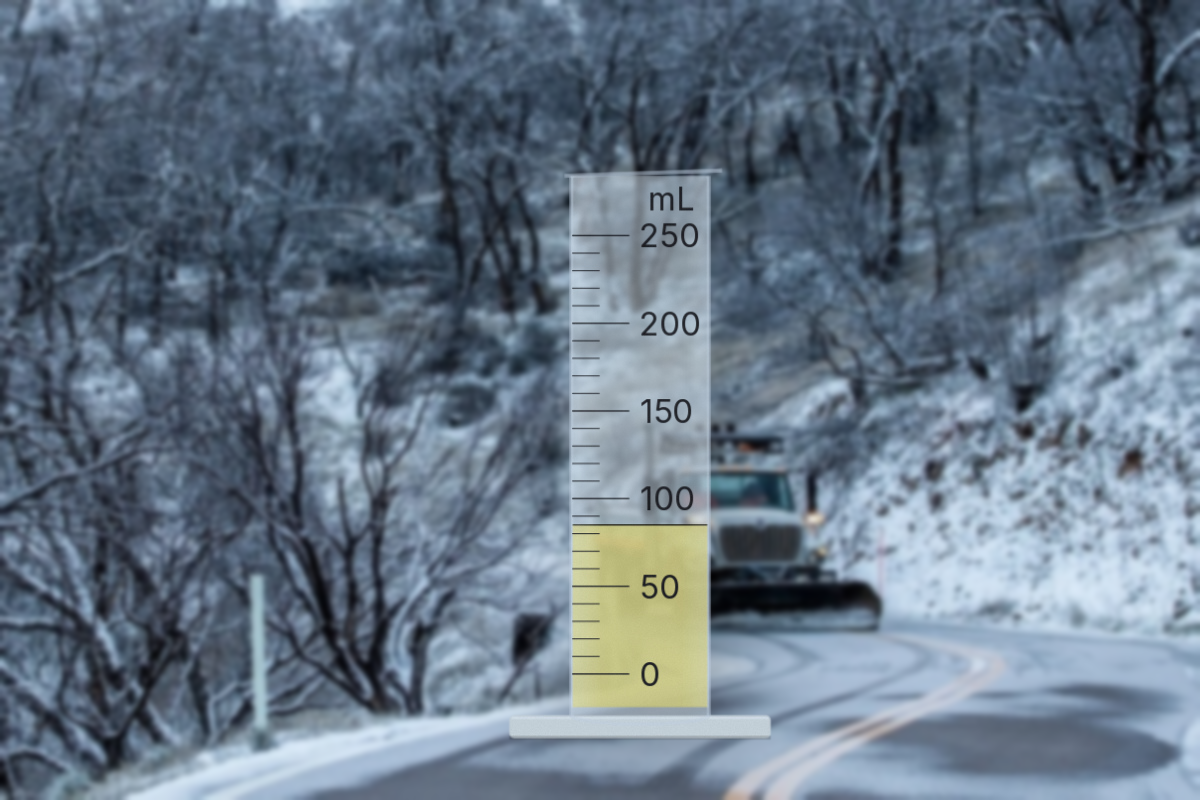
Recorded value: 85; mL
